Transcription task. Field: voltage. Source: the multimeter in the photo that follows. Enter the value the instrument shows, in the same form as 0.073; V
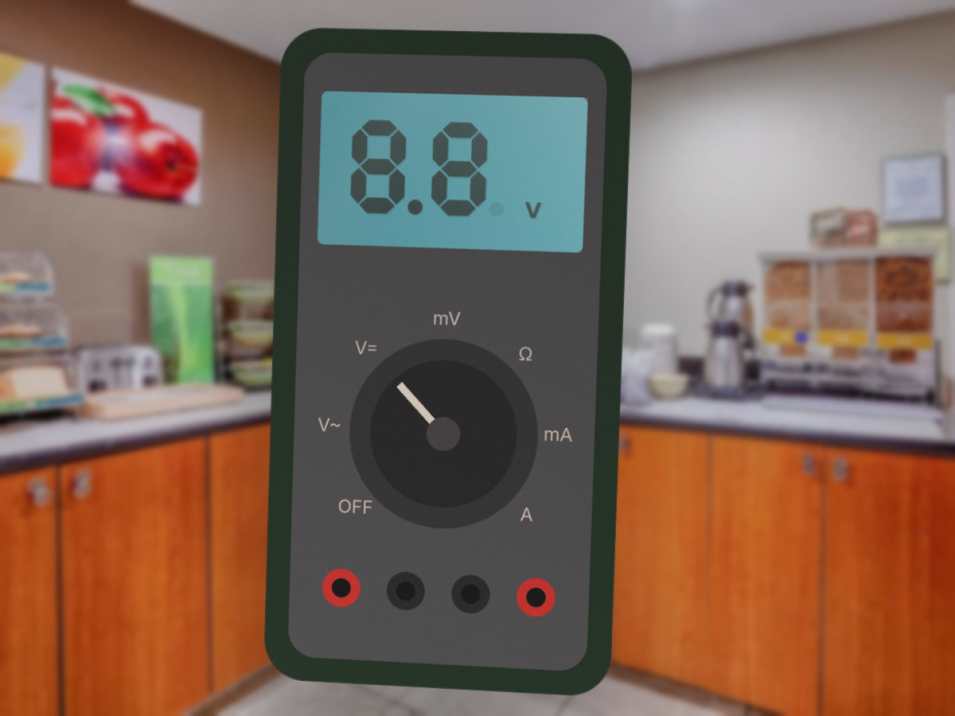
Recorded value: 8.8; V
